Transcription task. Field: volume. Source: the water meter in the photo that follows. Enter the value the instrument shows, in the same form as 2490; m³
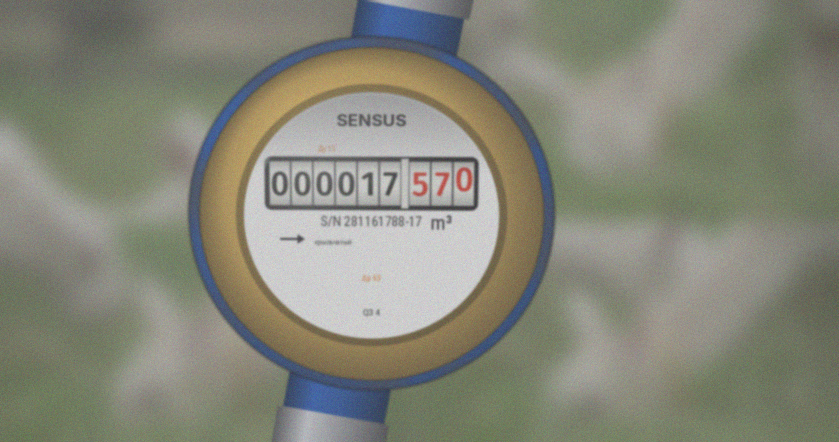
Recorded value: 17.570; m³
